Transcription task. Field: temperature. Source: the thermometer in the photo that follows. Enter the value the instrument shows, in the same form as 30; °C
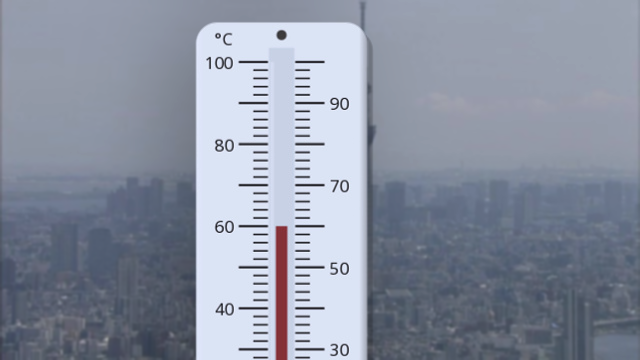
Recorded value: 60; °C
